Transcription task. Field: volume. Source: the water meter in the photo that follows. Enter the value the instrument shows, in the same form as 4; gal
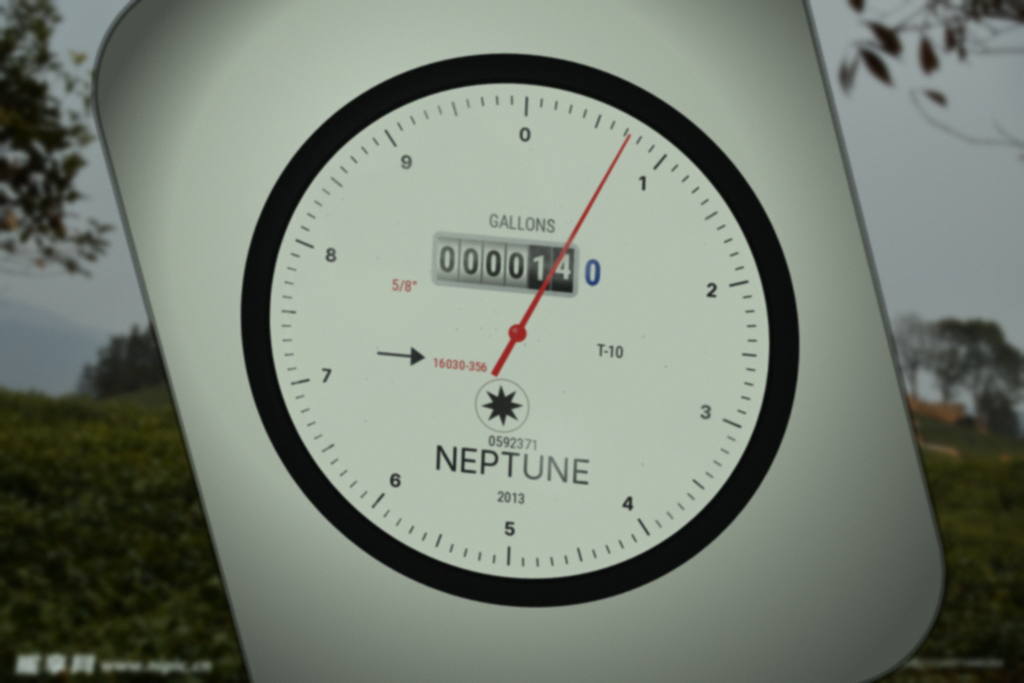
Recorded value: 140.7; gal
